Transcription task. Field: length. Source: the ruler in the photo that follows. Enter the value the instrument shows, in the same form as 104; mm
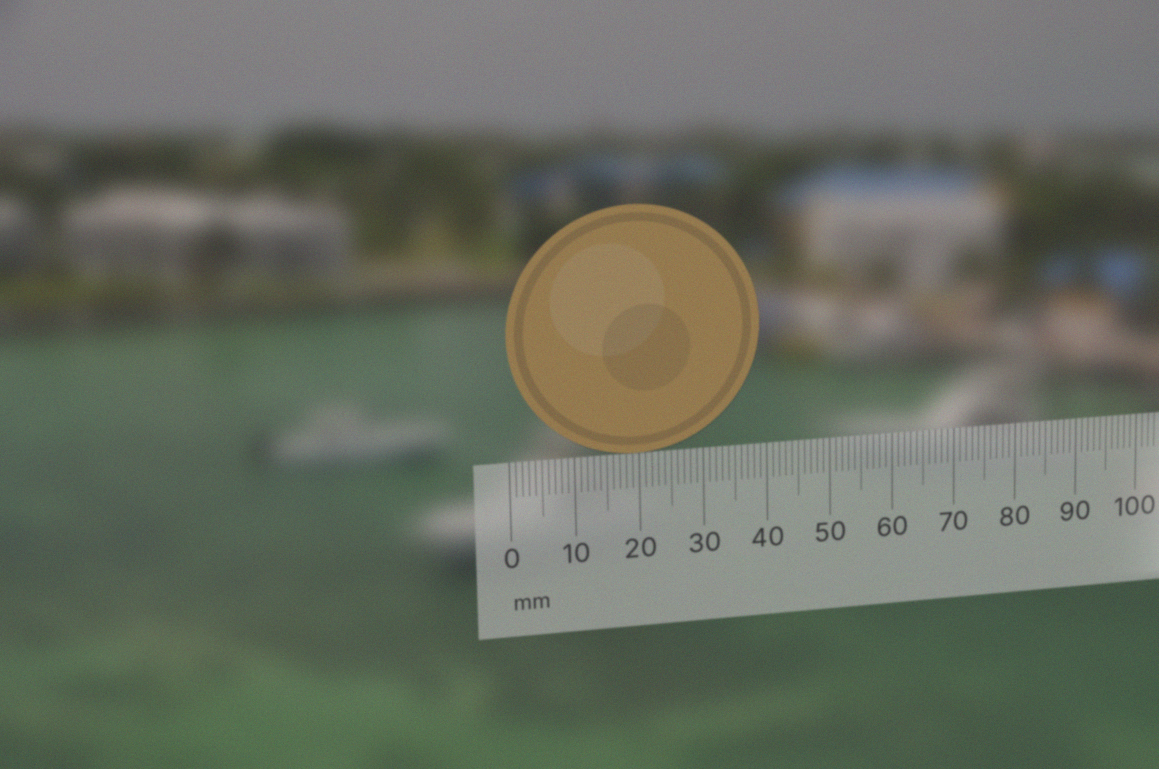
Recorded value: 39; mm
